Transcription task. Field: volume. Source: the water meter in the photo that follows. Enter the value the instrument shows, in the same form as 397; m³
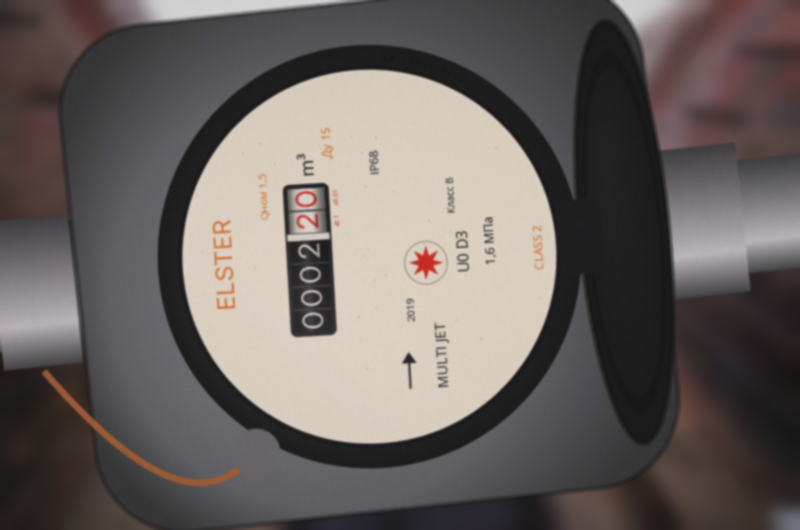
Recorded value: 2.20; m³
